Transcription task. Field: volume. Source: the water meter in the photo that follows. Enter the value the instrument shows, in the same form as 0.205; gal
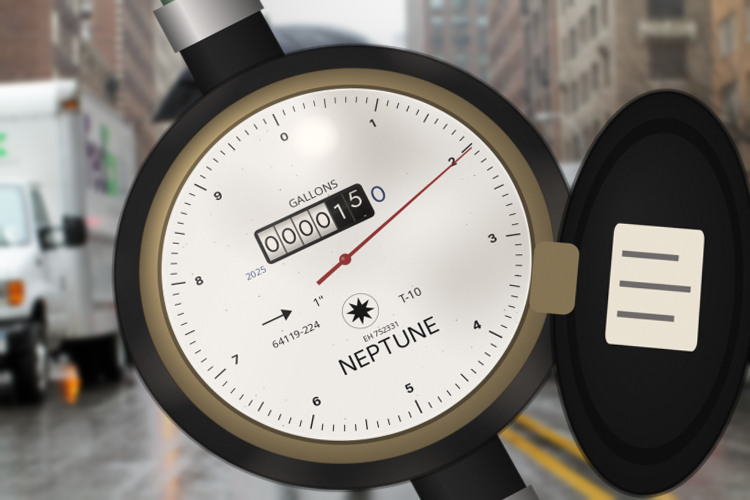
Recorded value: 152.0; gal
